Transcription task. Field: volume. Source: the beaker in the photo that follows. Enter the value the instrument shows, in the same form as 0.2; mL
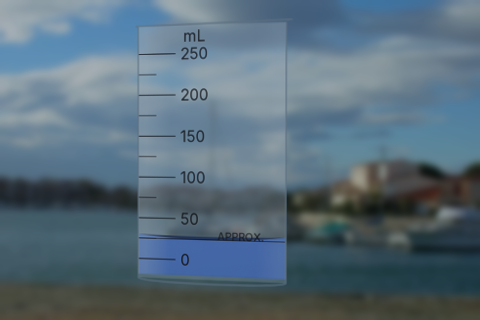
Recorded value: 25; mL
